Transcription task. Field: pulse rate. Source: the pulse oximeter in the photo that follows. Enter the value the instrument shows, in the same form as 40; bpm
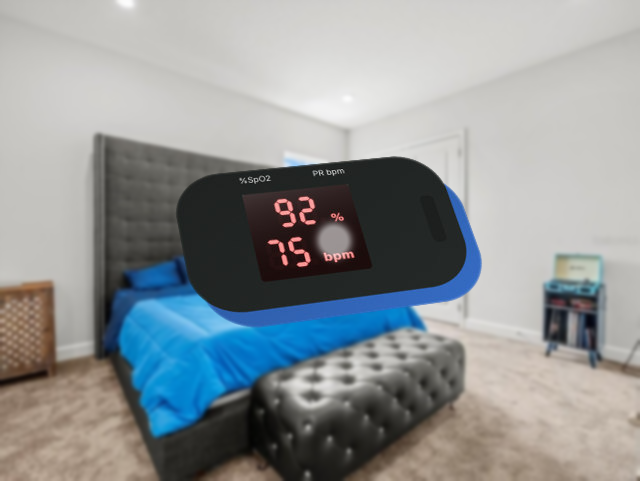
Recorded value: 75; bpm
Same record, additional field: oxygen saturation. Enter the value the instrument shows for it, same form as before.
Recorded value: 92; %
